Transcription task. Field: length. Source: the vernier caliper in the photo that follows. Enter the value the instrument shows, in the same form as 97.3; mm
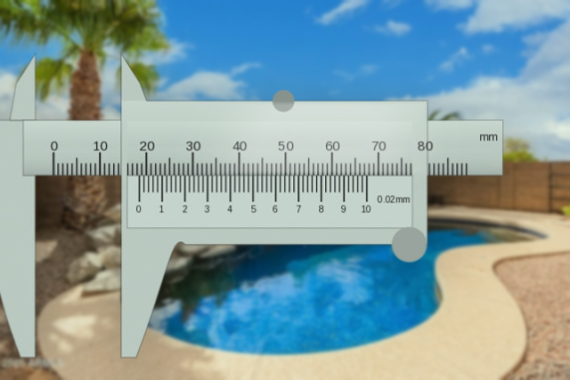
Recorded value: 18.5; mm
